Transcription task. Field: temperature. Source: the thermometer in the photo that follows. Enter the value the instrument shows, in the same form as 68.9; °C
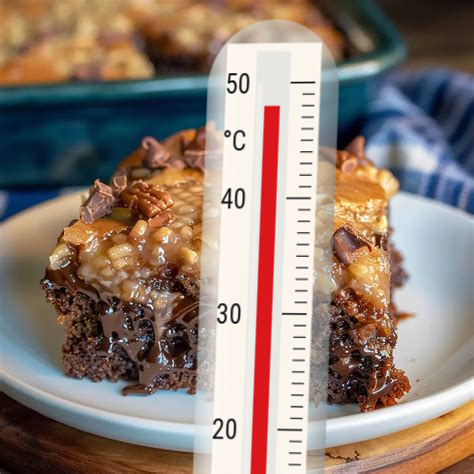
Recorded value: 48; °C
